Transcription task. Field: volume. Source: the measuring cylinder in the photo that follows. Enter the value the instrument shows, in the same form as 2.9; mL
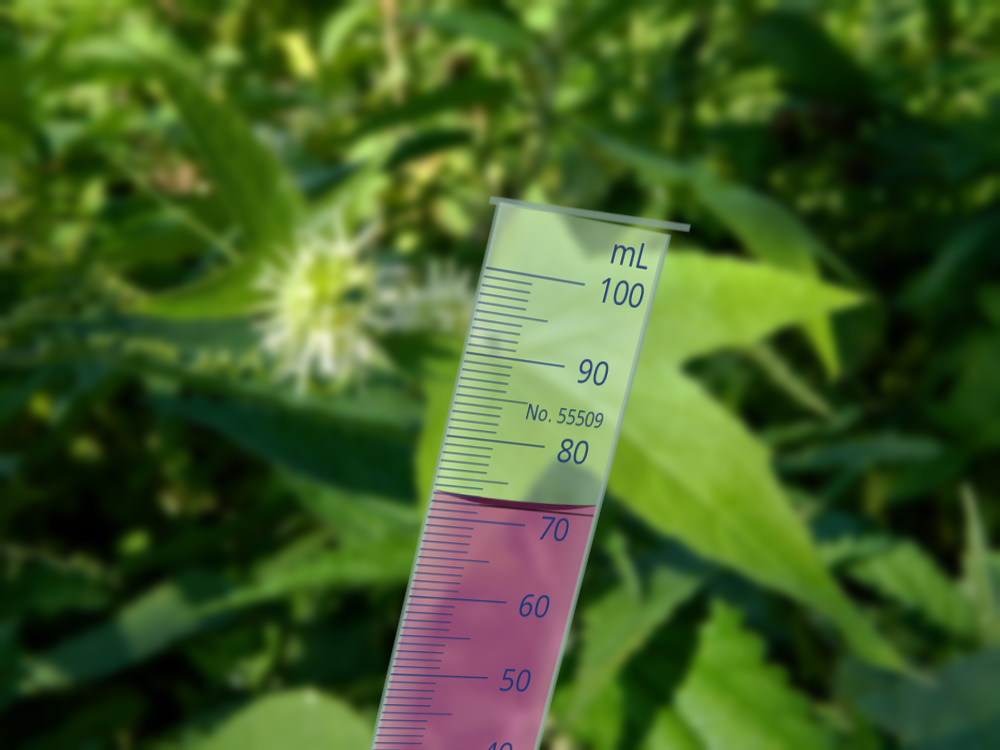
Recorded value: 72; mL
